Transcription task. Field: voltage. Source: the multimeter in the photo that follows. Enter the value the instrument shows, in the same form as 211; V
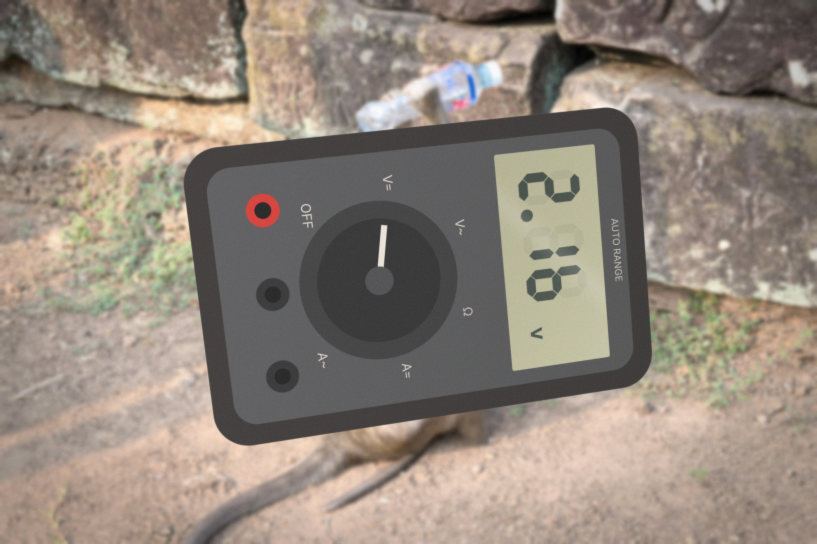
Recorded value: 2.16; V
